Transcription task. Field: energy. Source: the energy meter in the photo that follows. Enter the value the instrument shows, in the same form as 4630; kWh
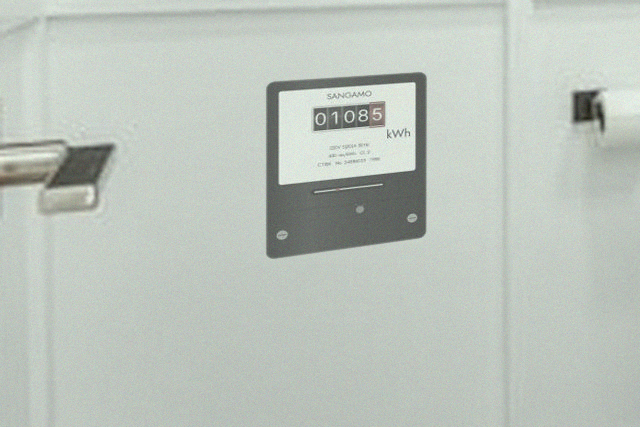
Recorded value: 108.5; kWh
